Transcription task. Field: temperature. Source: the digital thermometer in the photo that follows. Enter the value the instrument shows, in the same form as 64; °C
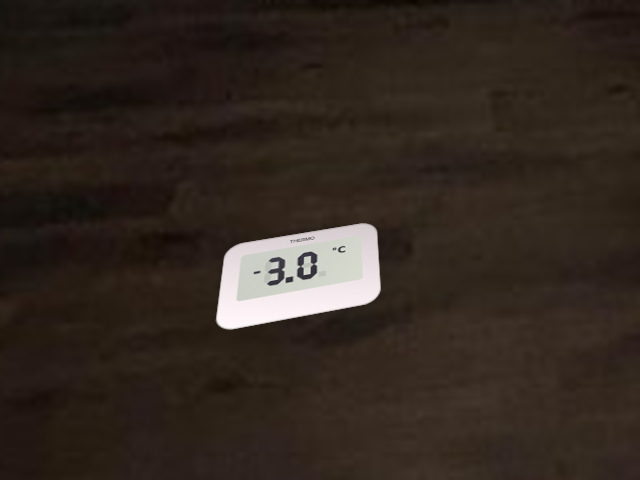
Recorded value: -3.0; °C
